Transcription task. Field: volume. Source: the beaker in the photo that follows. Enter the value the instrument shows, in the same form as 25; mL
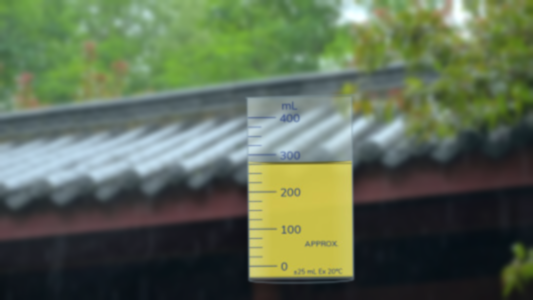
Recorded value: 275; mL
